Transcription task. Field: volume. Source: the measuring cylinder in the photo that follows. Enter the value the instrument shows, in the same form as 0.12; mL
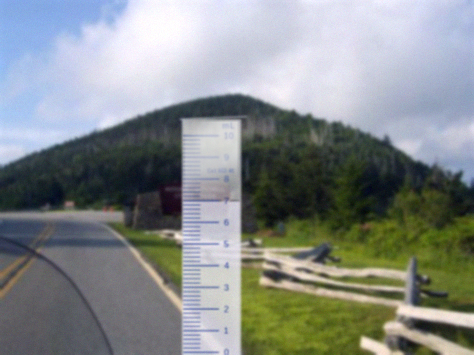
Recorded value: 7; mL
